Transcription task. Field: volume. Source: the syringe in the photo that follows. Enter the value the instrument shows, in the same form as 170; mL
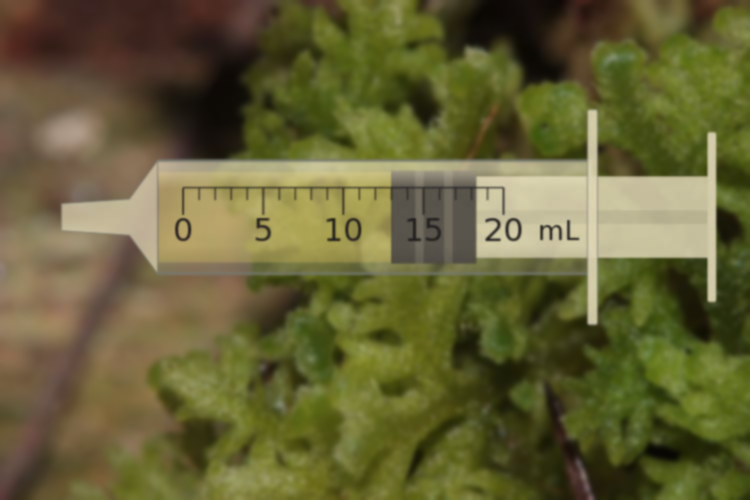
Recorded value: 13; mL
